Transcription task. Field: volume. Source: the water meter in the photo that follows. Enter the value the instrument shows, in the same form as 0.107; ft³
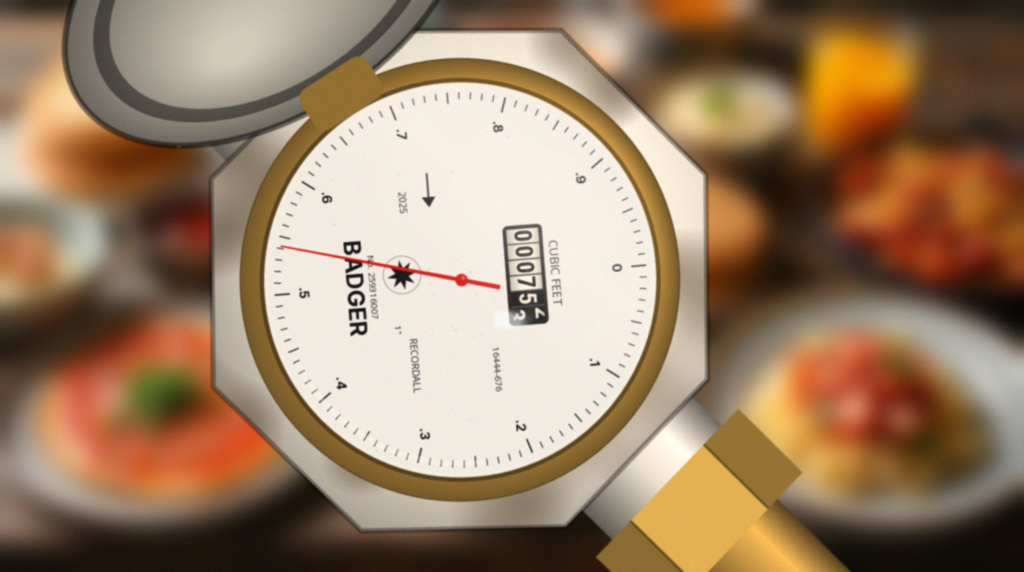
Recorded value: 752.54; ft³
